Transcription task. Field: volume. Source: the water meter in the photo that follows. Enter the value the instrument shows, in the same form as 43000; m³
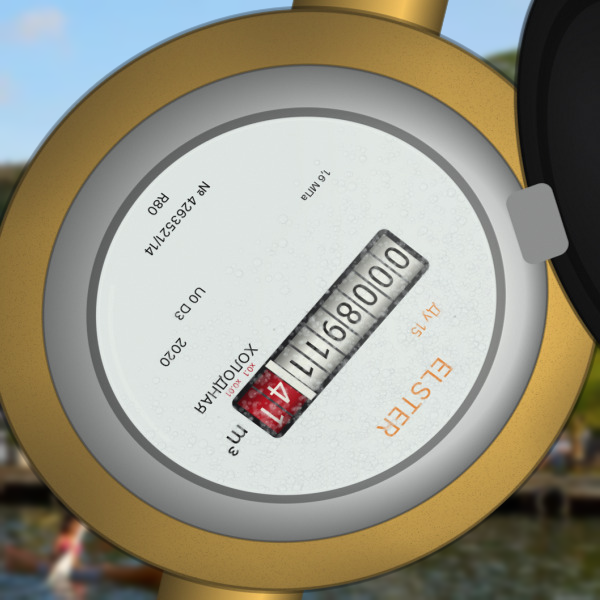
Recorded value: 8911.41; m³
